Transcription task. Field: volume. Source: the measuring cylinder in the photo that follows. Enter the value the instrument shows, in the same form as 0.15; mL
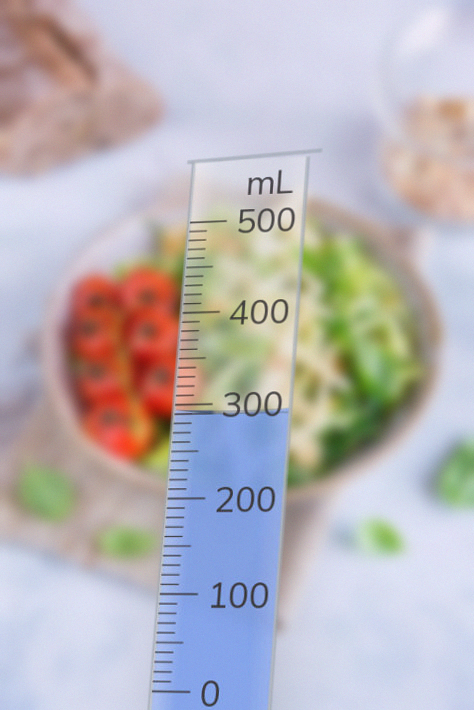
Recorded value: 290; mL
